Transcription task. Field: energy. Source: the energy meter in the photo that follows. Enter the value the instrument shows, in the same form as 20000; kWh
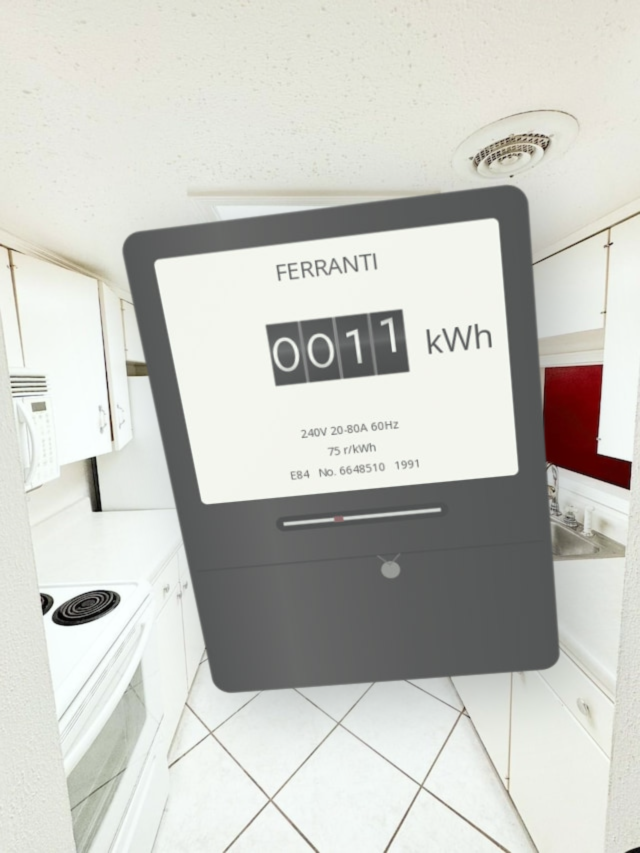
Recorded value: 11; kWh
